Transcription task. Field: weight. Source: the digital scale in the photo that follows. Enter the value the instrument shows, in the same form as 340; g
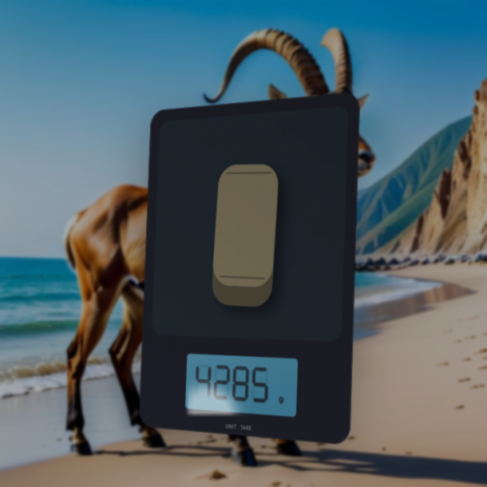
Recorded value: 4285; g
